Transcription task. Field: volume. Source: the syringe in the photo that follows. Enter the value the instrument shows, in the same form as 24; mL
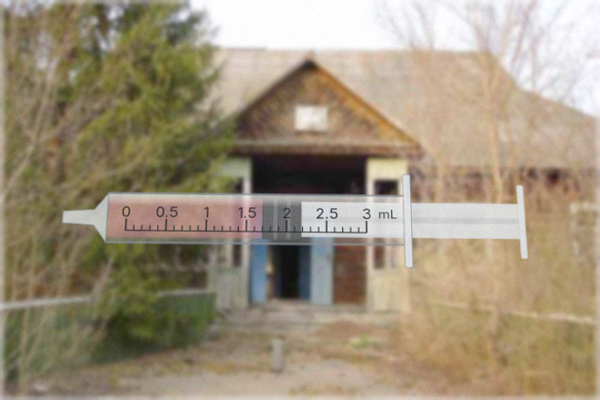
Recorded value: 1.7; mL
